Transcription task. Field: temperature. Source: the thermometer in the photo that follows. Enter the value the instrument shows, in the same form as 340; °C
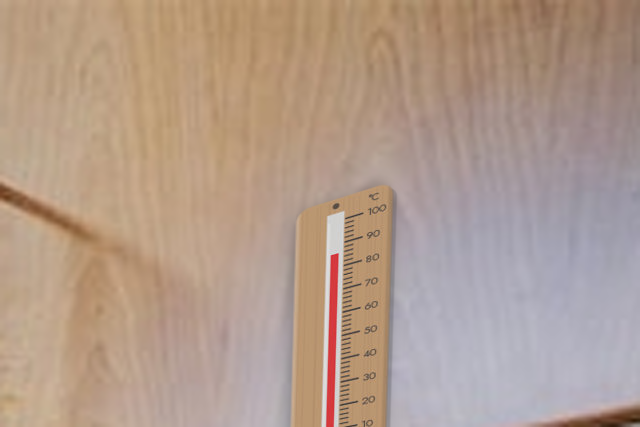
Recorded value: 86; °C
